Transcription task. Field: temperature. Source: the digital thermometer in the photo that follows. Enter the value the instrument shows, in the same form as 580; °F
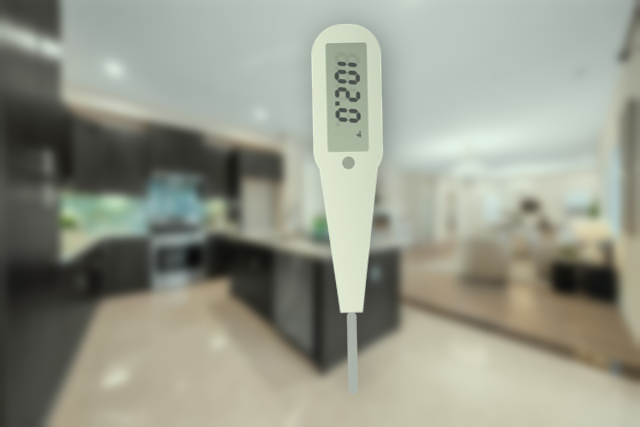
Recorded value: 102.0; °F
